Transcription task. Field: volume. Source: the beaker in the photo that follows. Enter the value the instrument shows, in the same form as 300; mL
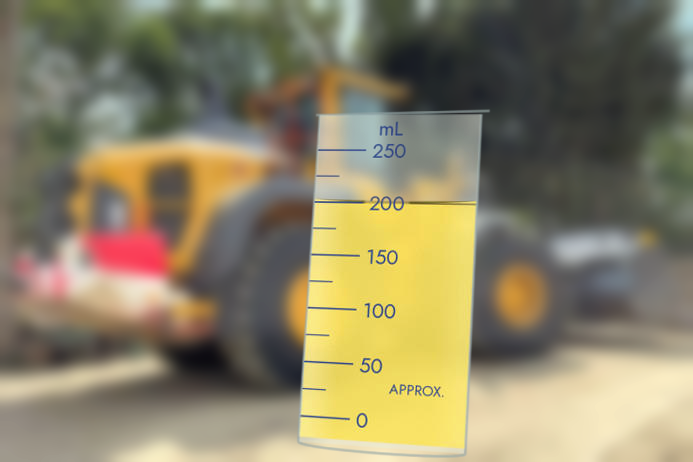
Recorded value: 200; mL
